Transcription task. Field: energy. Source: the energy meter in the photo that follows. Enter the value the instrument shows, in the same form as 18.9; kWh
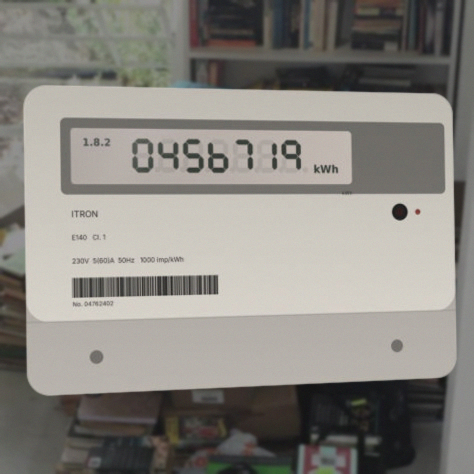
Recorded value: 456719; kWh
